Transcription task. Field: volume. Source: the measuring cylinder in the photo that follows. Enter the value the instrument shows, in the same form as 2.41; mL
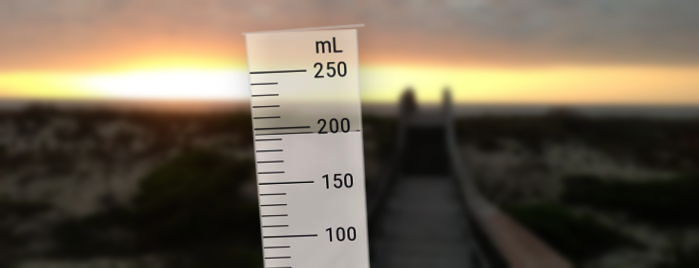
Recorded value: 195; mL
